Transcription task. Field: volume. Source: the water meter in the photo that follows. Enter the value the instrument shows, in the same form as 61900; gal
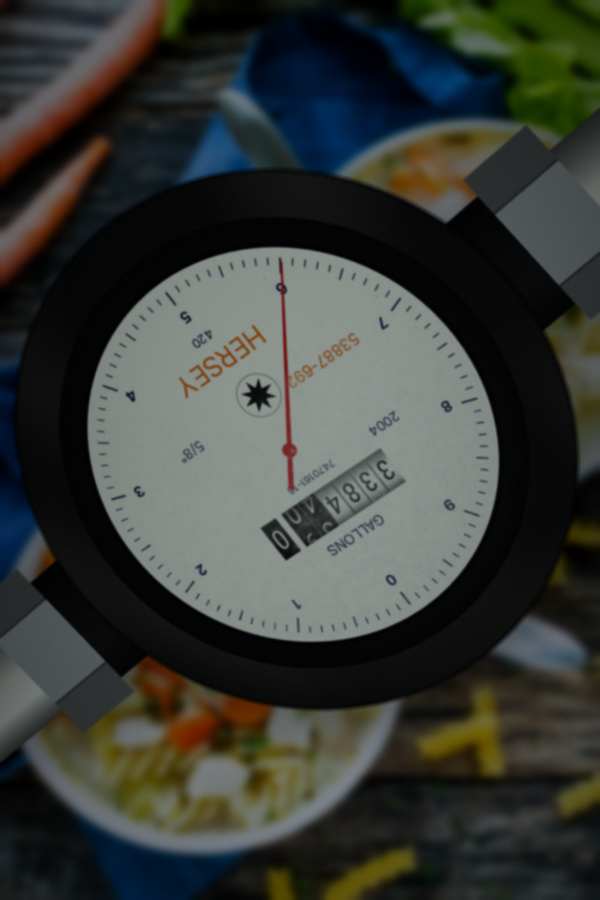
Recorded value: 3384396.0; gal
